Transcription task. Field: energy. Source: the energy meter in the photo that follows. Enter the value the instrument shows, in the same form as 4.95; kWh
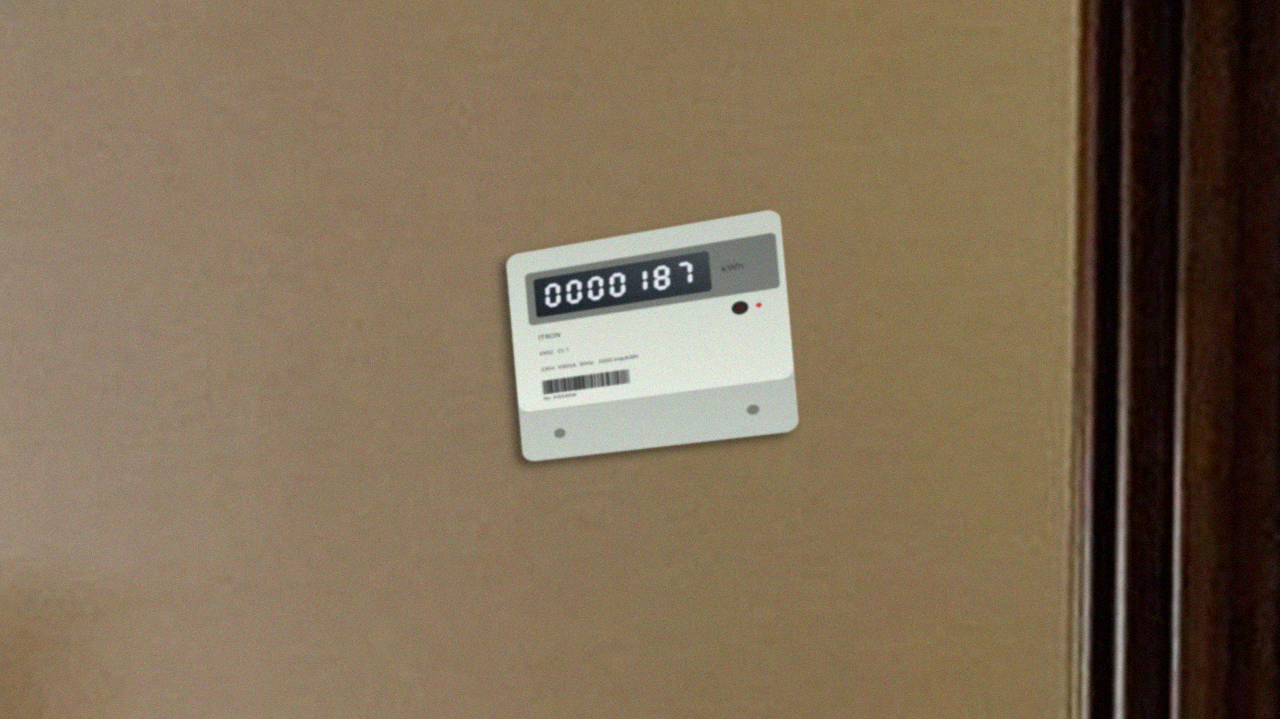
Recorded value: 187; kWh
